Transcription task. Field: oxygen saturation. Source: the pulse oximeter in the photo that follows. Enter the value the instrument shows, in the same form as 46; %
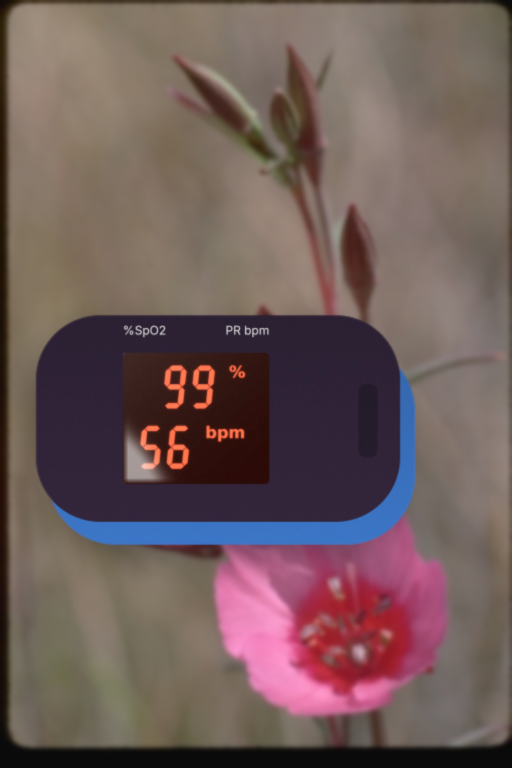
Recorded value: 99; %
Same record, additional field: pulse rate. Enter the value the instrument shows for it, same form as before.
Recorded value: 56; bpm
